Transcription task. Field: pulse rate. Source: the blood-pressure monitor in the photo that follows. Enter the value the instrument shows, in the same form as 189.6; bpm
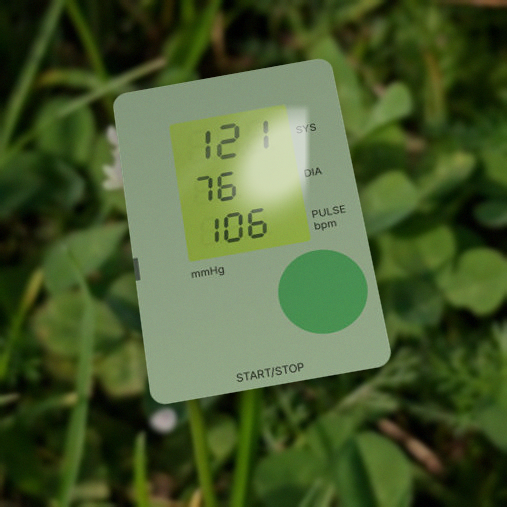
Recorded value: 106; bpm
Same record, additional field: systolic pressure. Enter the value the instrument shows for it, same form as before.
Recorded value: 121; mmHg
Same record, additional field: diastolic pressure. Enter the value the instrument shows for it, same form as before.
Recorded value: 76; mmHg
